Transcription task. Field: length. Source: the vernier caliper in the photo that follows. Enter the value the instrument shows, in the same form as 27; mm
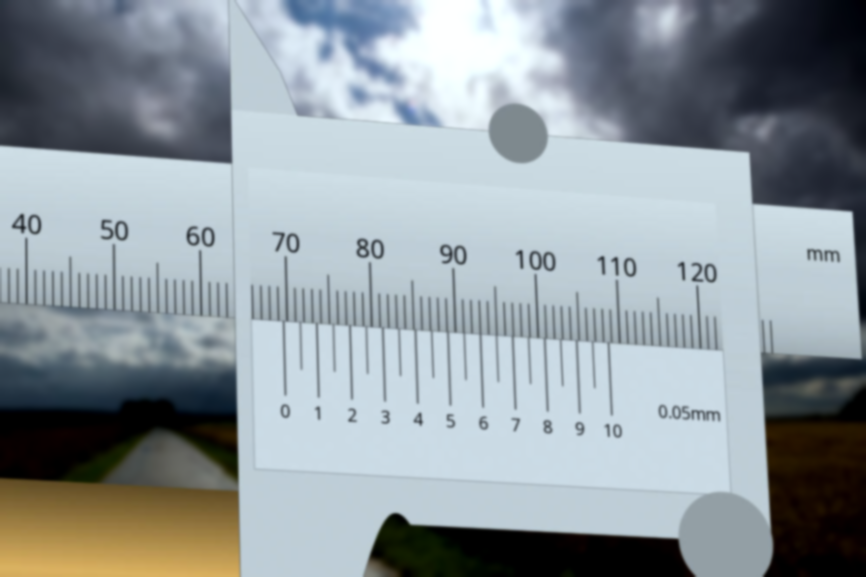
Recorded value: 69.6; mm
